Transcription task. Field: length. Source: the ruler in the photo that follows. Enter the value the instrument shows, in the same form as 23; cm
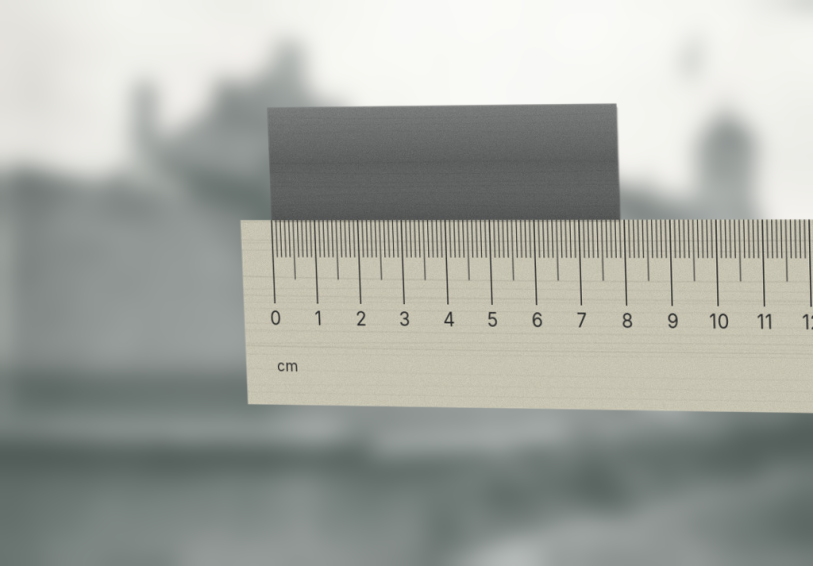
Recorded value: 7.9; cm
